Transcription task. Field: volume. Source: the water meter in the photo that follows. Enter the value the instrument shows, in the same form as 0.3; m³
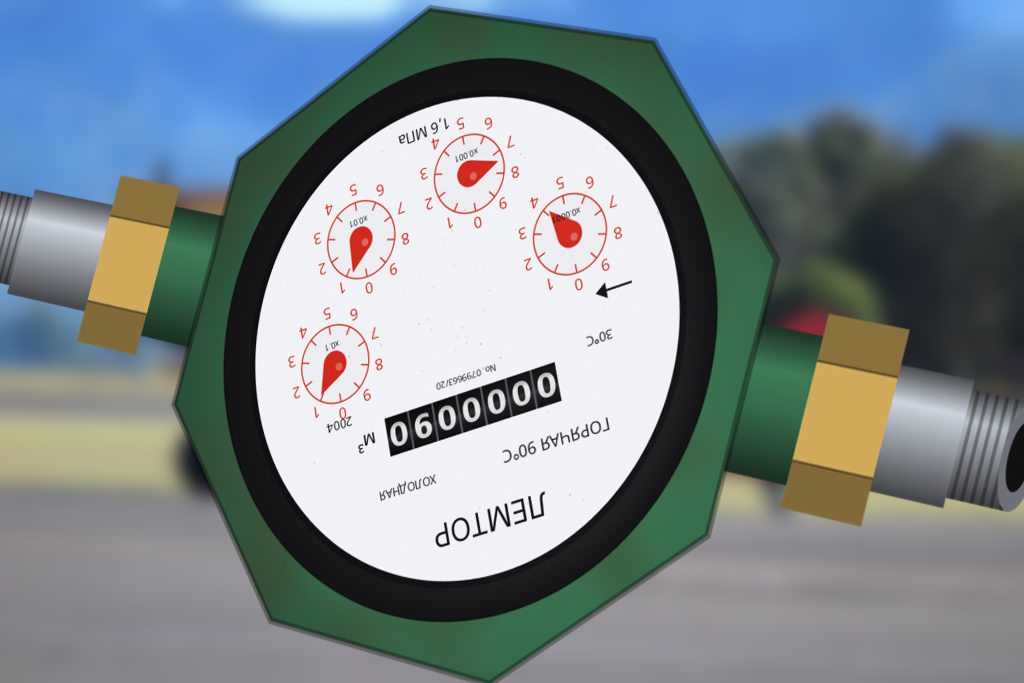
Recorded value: 90.1074; m³
